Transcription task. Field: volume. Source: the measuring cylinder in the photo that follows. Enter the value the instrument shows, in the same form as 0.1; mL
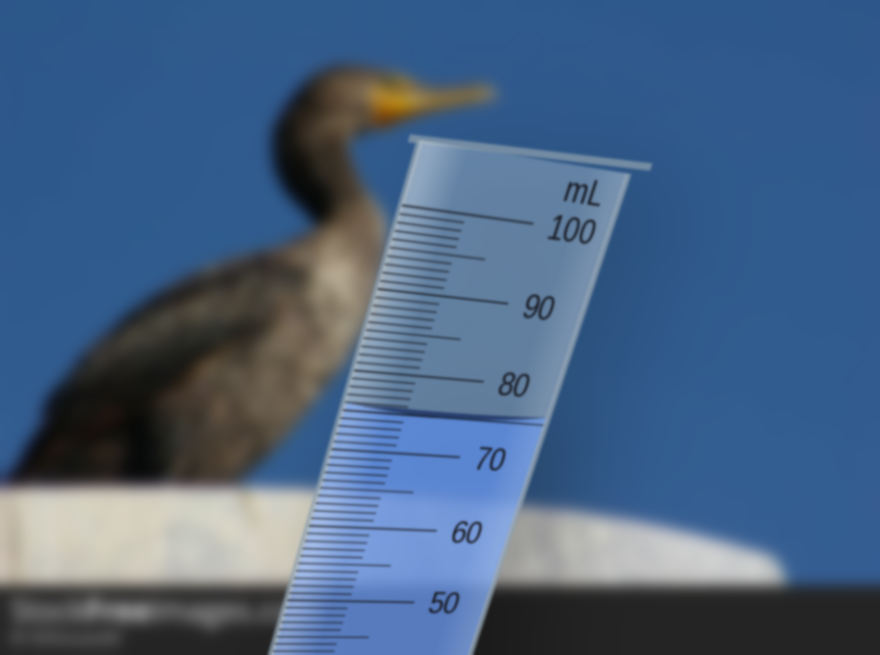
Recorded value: 75; mL
